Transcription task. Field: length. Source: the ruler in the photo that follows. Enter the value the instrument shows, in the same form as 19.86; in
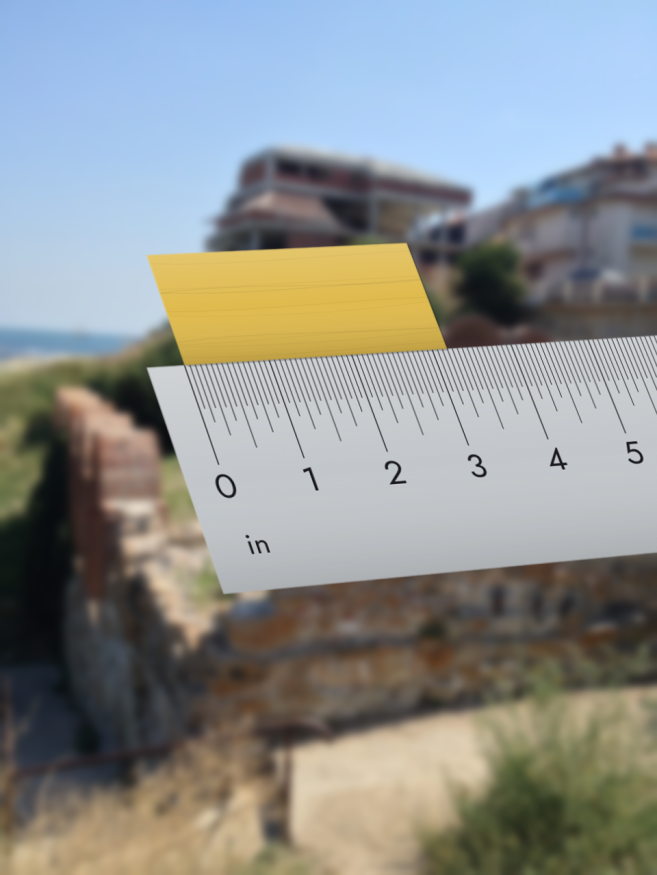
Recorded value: 3.1875; in
